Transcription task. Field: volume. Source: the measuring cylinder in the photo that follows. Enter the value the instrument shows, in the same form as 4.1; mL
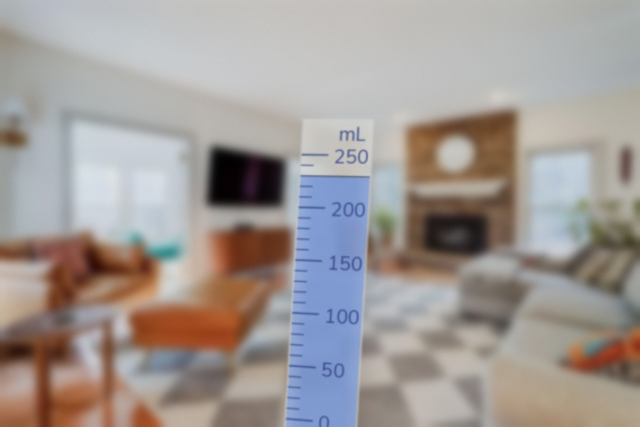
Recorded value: 230; mL
